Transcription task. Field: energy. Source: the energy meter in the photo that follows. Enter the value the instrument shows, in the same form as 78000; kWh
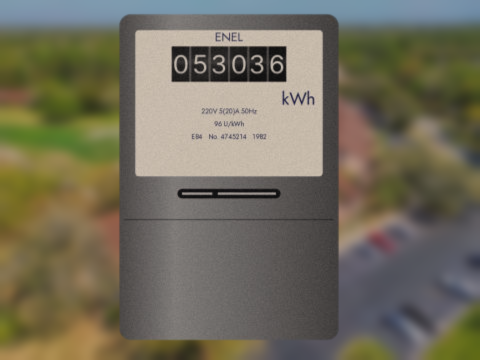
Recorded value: 53036; kWh
